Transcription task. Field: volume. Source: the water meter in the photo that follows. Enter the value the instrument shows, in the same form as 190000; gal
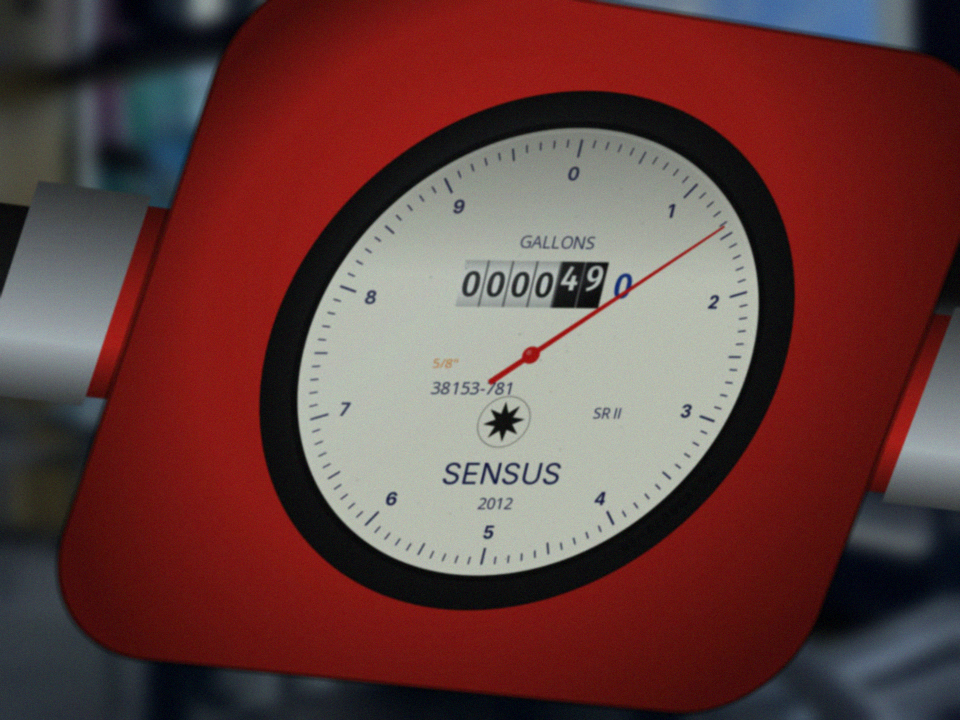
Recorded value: 491.4; gal
